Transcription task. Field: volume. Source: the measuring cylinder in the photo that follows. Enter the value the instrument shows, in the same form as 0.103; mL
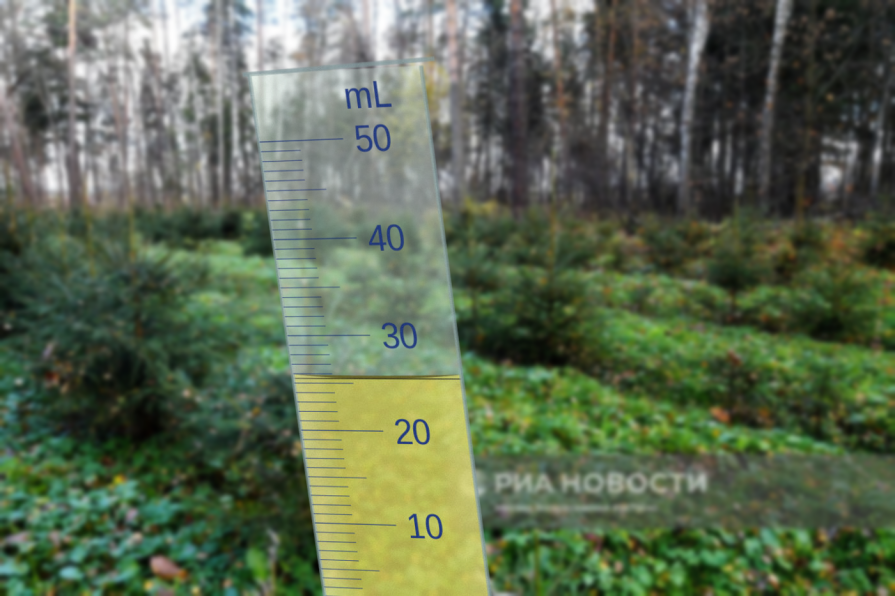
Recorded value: 25.5; mL
